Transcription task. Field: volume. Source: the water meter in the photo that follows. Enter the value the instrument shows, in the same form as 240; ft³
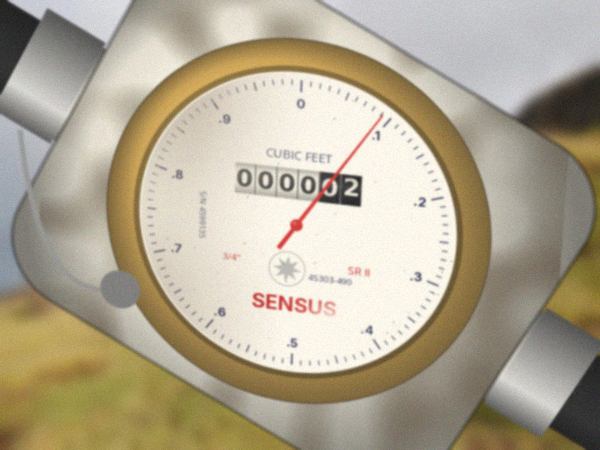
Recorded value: 2.09; ft³
